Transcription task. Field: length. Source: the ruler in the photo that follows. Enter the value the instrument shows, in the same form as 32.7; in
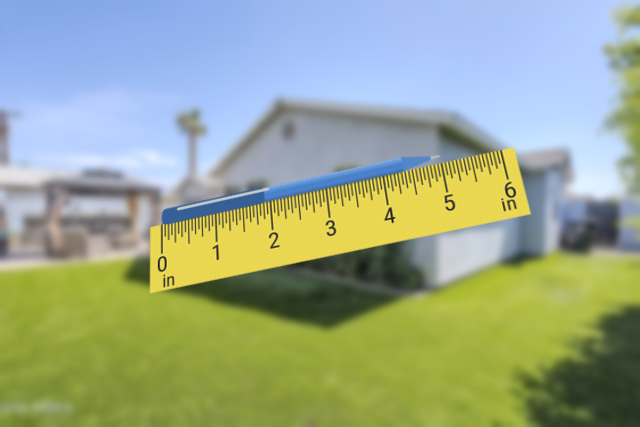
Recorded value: 5; in
